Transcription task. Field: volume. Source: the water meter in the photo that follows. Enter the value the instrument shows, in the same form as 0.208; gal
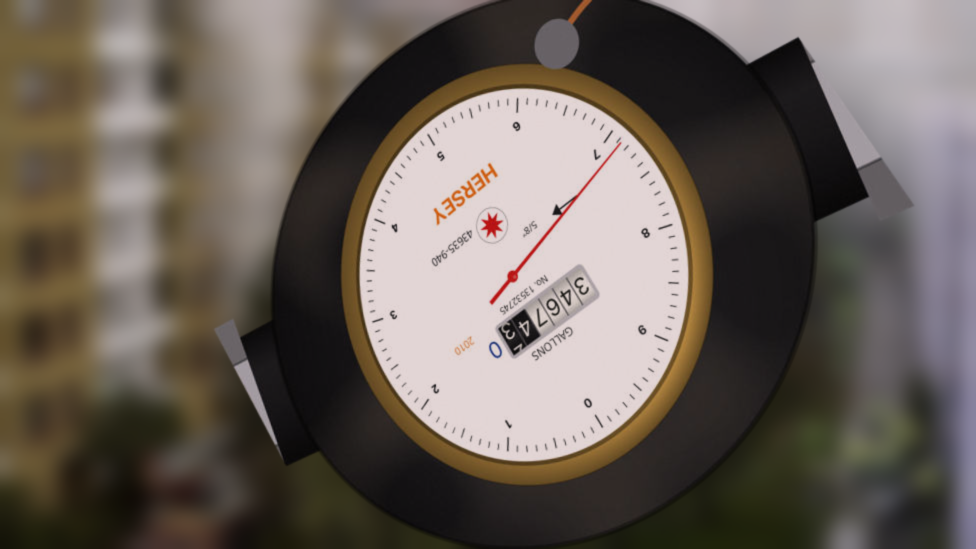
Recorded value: 3467427.1; gal
